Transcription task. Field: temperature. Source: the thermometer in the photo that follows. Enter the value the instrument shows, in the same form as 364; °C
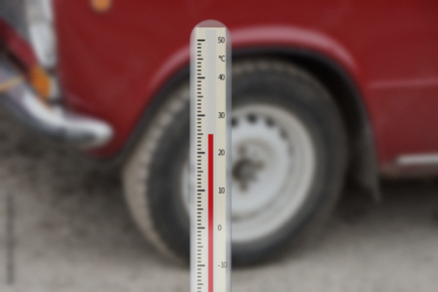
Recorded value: 25; °C
